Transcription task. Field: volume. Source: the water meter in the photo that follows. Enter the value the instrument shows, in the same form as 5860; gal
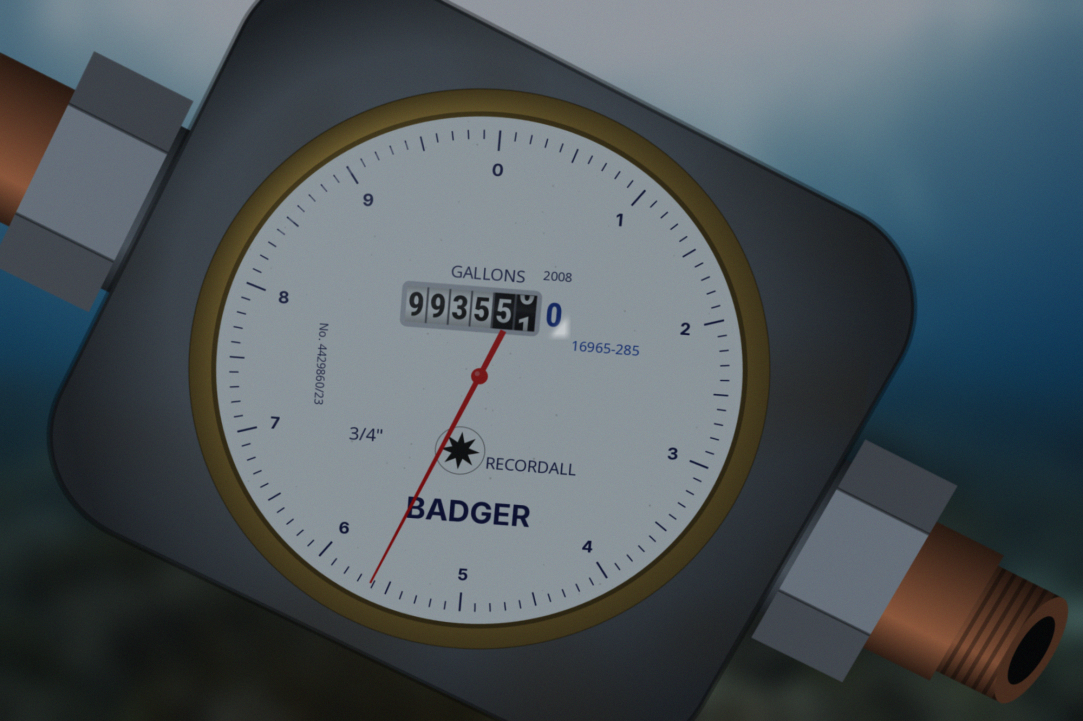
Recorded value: 9935505.6; gal
